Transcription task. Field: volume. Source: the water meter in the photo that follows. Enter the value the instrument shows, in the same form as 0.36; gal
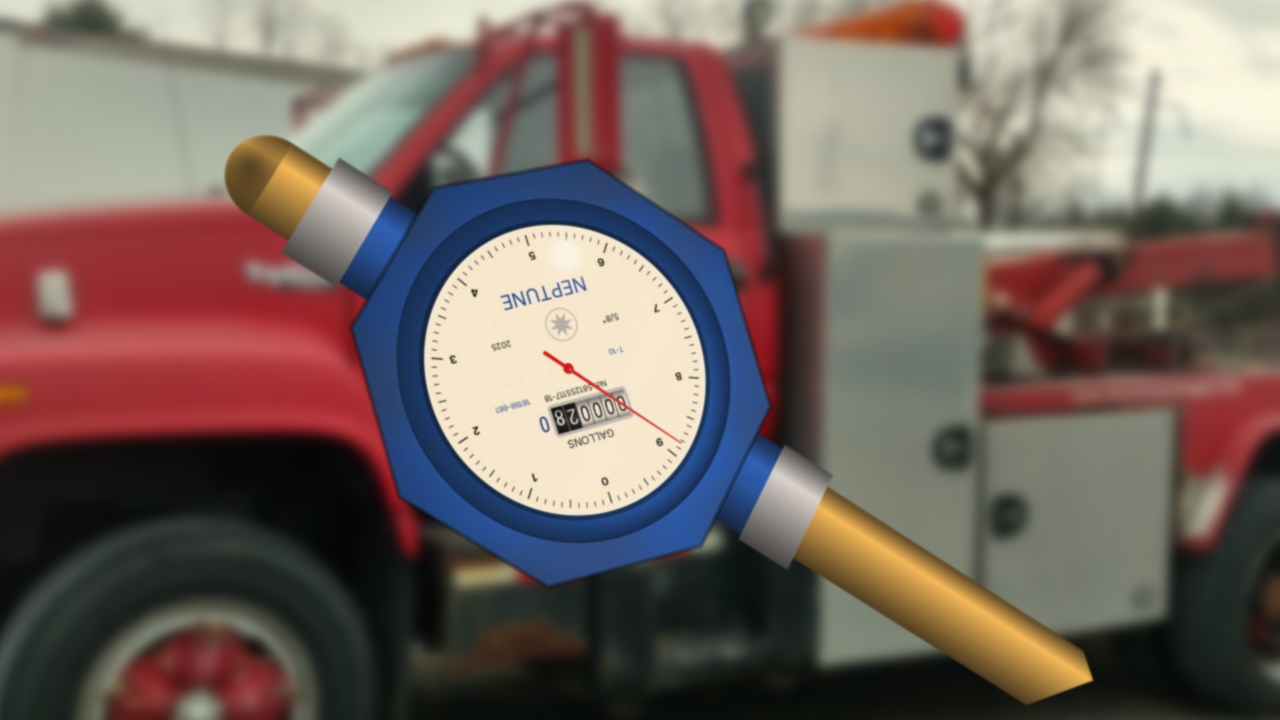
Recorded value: 278.8; gal
